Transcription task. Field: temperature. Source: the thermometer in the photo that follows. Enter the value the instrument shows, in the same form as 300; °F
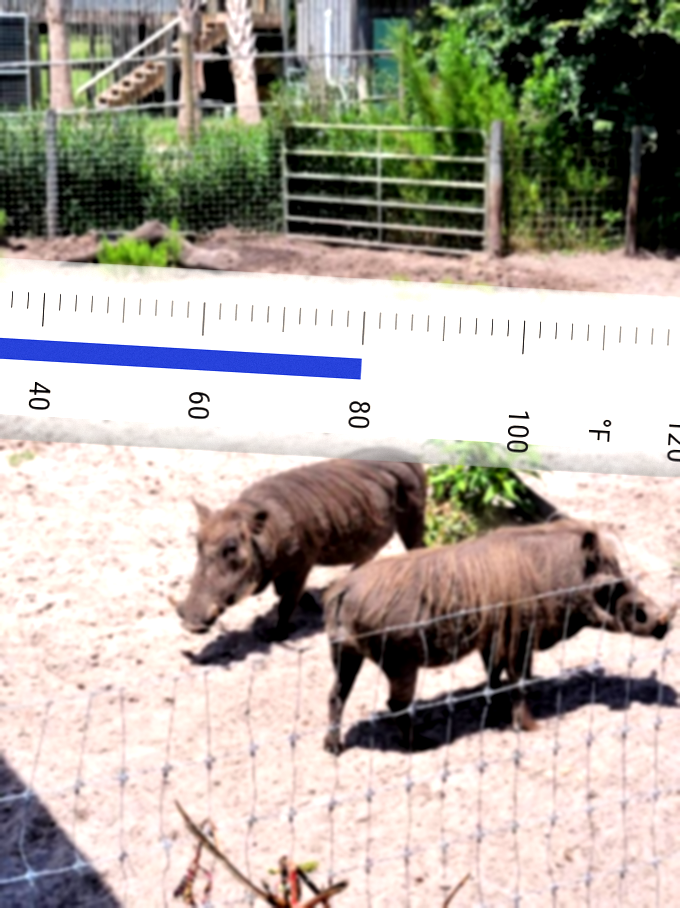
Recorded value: 80; °F
